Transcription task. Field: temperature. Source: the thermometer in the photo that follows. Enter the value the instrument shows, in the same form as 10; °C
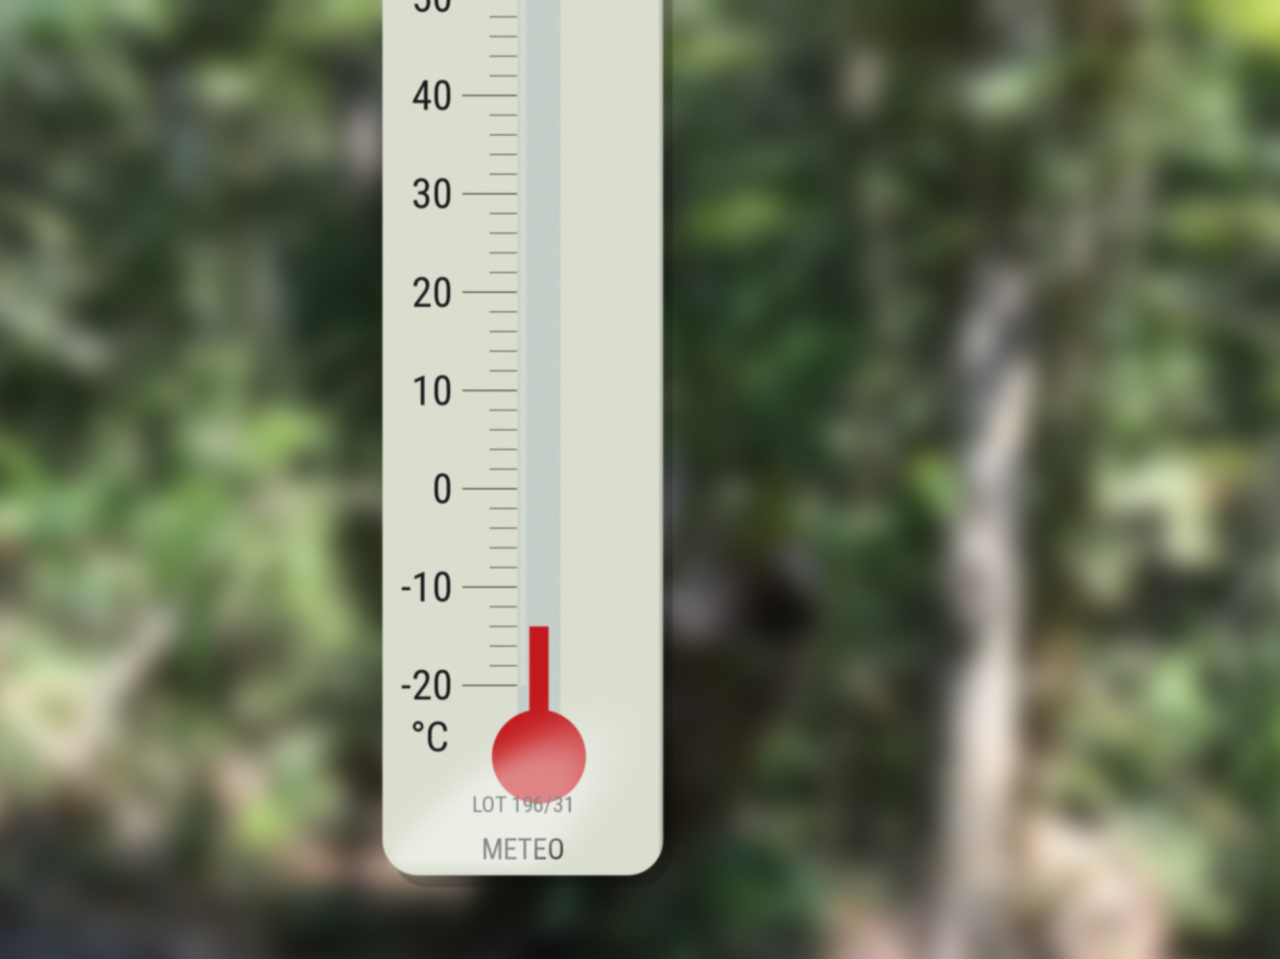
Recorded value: -14; °C
